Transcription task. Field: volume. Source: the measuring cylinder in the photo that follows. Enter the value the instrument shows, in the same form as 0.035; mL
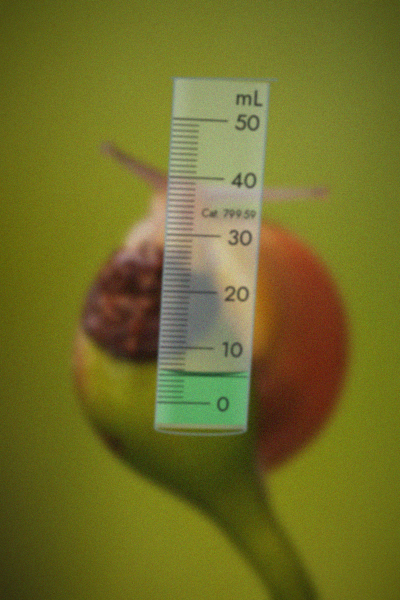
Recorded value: 5; mL
